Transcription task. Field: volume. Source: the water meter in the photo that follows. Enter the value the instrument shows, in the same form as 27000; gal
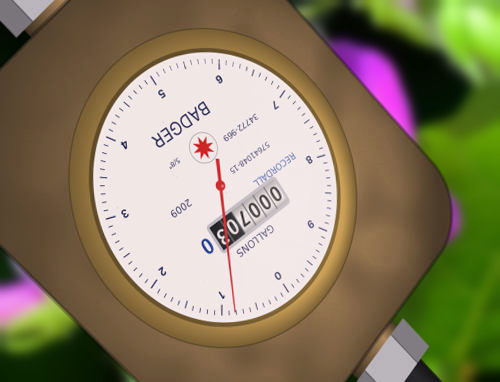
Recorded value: 7030.8; gal
